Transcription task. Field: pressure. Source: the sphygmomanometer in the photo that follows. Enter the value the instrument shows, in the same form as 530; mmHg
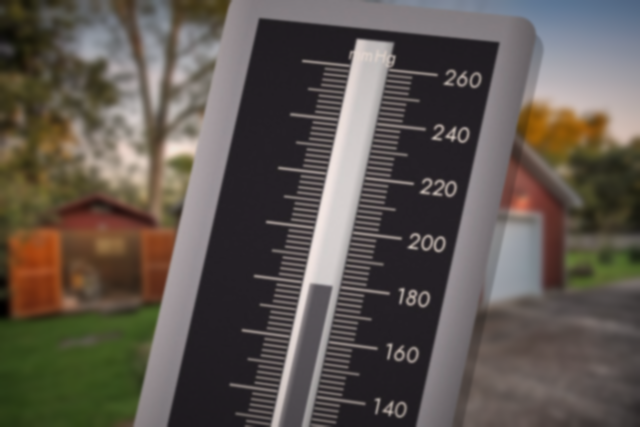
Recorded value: 180; mmHg
